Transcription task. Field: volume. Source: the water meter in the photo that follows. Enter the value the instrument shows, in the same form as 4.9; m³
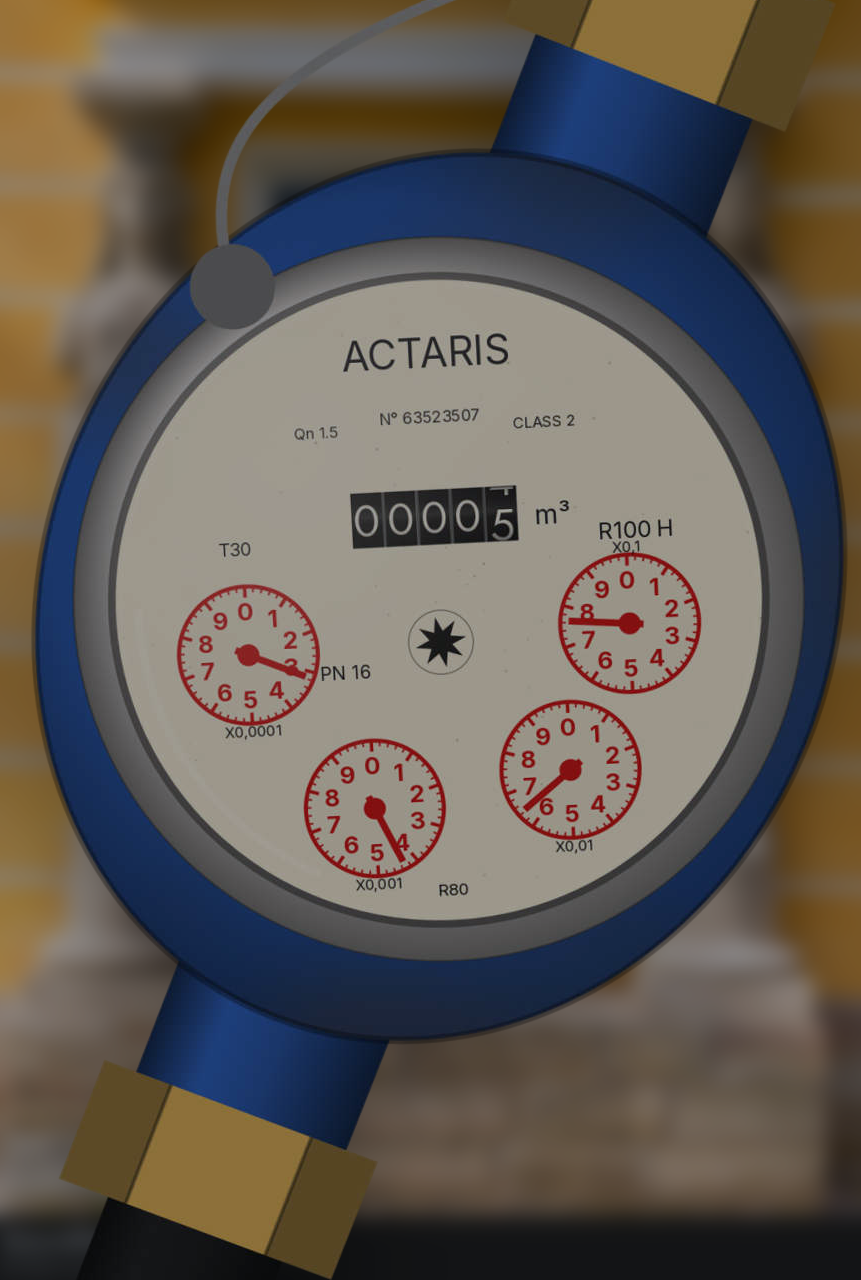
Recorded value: 4.7643; m³
